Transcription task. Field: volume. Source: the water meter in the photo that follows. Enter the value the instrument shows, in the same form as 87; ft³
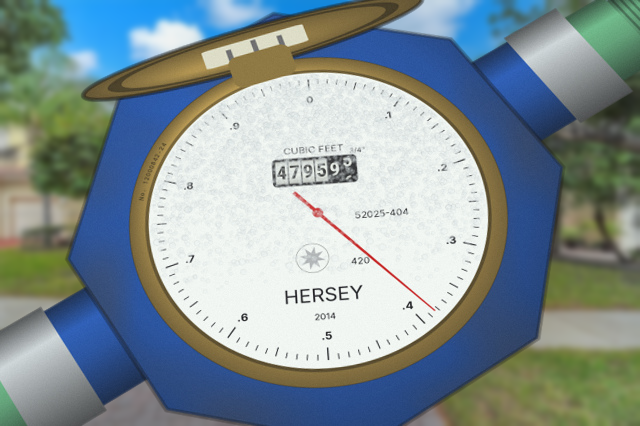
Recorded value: 479595.38; ft³
